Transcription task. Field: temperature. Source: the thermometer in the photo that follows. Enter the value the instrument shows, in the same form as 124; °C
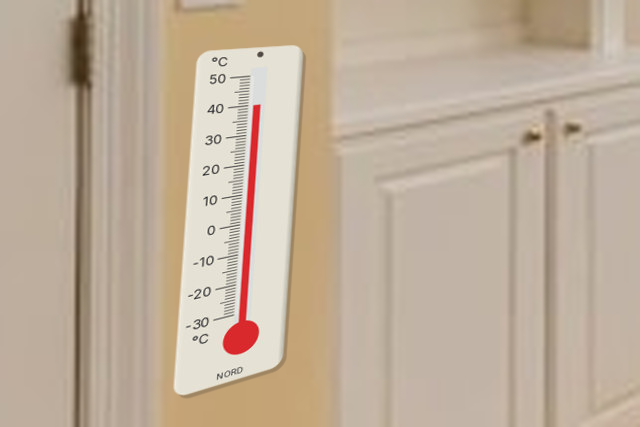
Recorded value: 40; °C
